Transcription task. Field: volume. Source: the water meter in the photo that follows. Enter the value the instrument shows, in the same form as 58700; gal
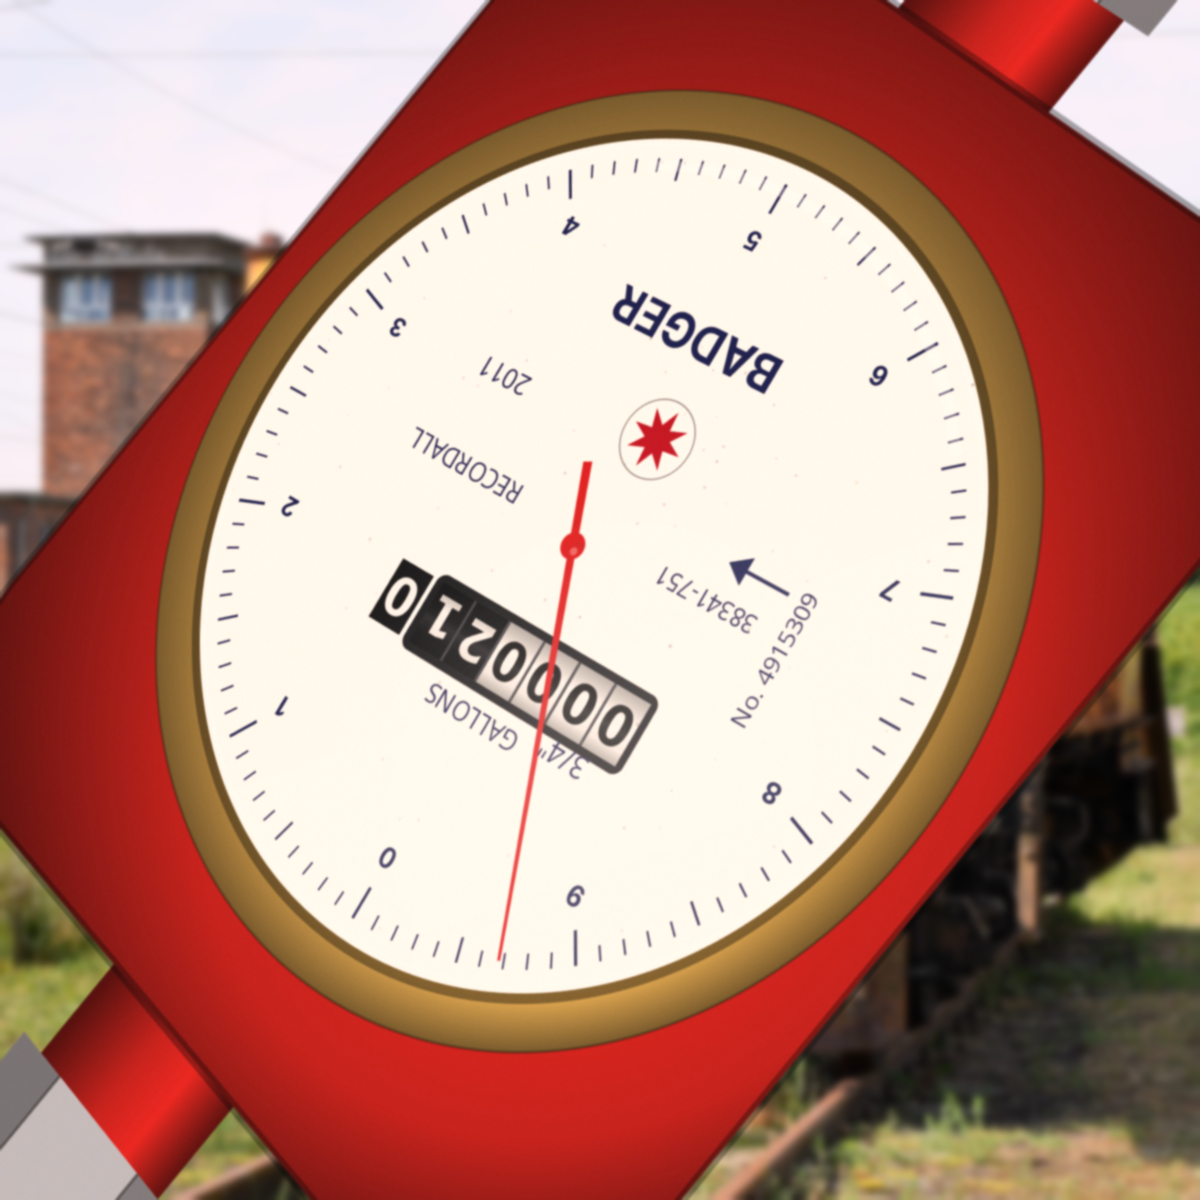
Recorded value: 209.3; gal
